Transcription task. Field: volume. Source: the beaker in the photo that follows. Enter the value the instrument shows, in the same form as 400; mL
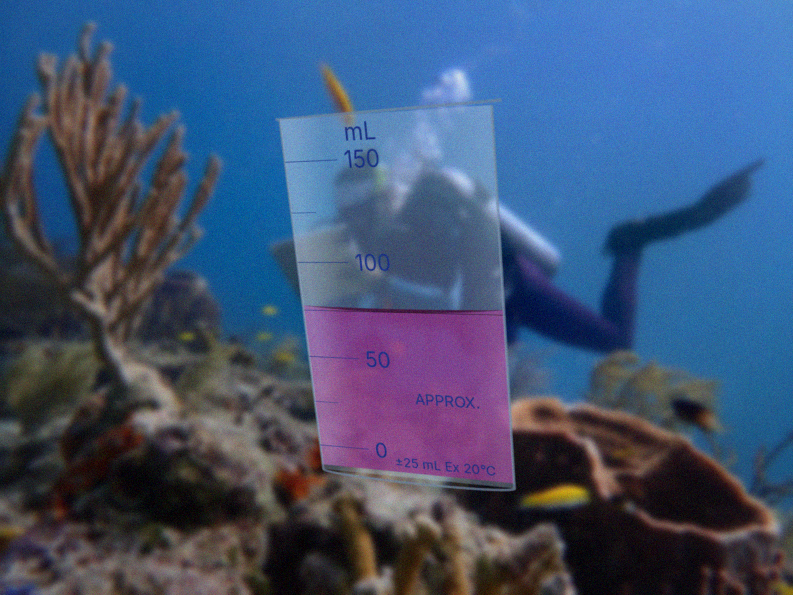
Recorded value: 75; mL
